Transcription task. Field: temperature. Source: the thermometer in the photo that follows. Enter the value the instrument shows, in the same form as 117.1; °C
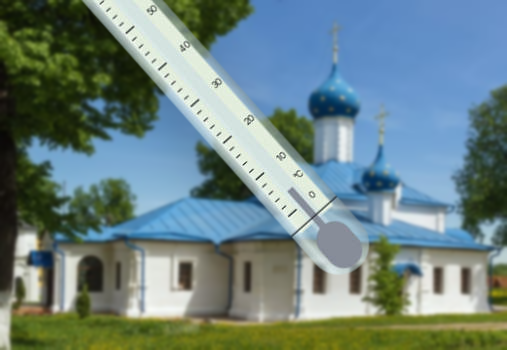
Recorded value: 4; °C
